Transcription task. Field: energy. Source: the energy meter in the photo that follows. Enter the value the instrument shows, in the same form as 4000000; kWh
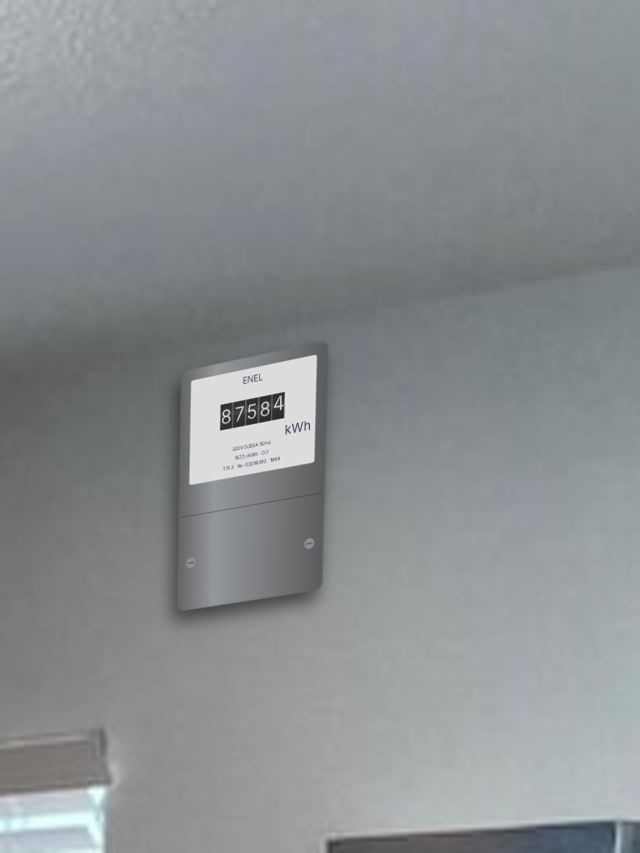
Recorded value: 87584; kWh
